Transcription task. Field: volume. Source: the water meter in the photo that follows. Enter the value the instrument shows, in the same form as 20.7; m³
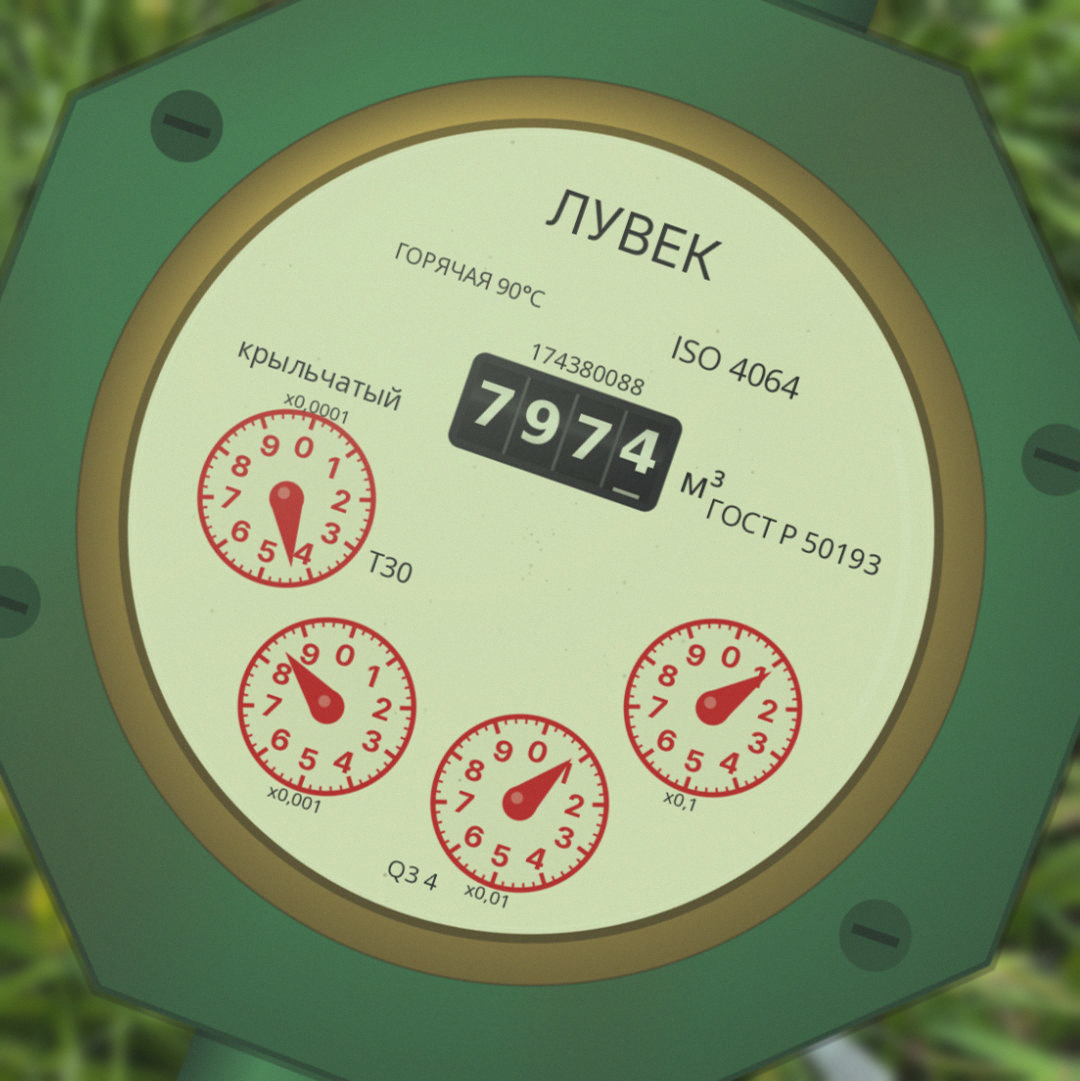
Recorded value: 7974.1084; m³
